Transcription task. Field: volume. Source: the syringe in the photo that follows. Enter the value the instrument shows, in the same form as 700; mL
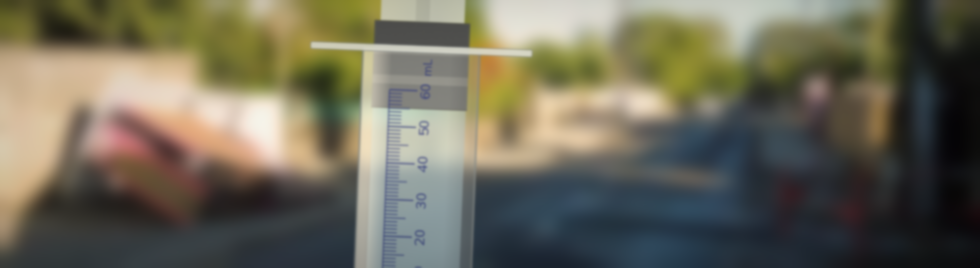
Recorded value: 55; mL
